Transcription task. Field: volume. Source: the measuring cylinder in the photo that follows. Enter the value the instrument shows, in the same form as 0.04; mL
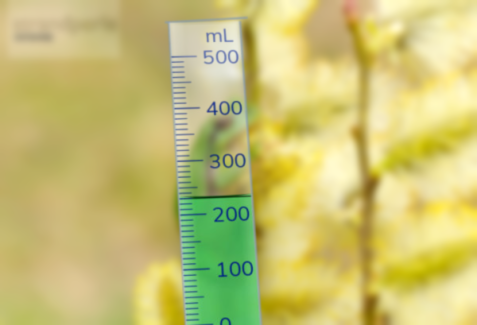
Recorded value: 230; mL
